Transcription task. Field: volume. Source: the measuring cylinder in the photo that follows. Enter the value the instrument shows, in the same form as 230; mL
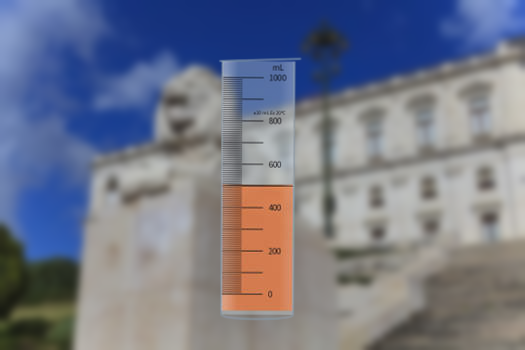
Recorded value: 500; mL
